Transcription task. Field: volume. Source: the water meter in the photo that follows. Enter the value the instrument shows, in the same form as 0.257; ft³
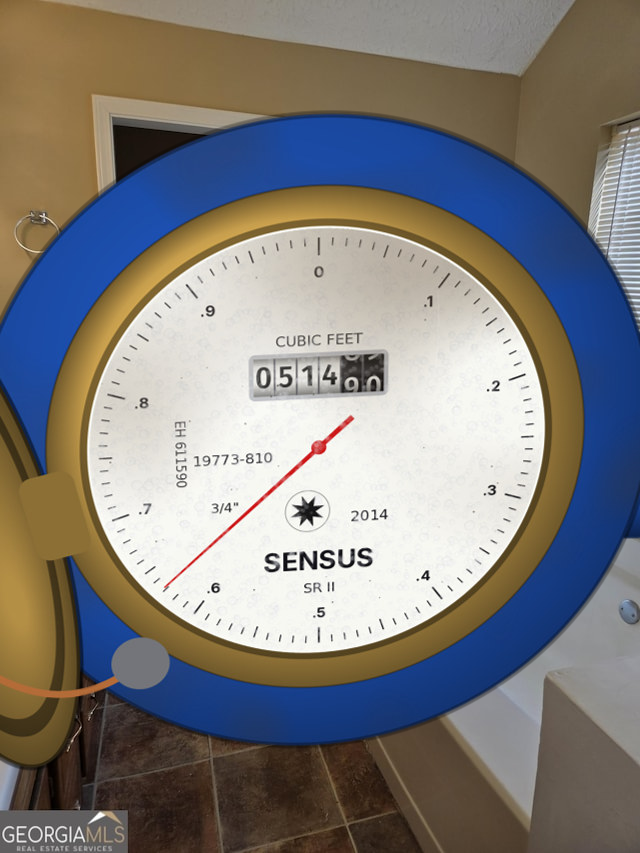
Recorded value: 51489.63; ft³
